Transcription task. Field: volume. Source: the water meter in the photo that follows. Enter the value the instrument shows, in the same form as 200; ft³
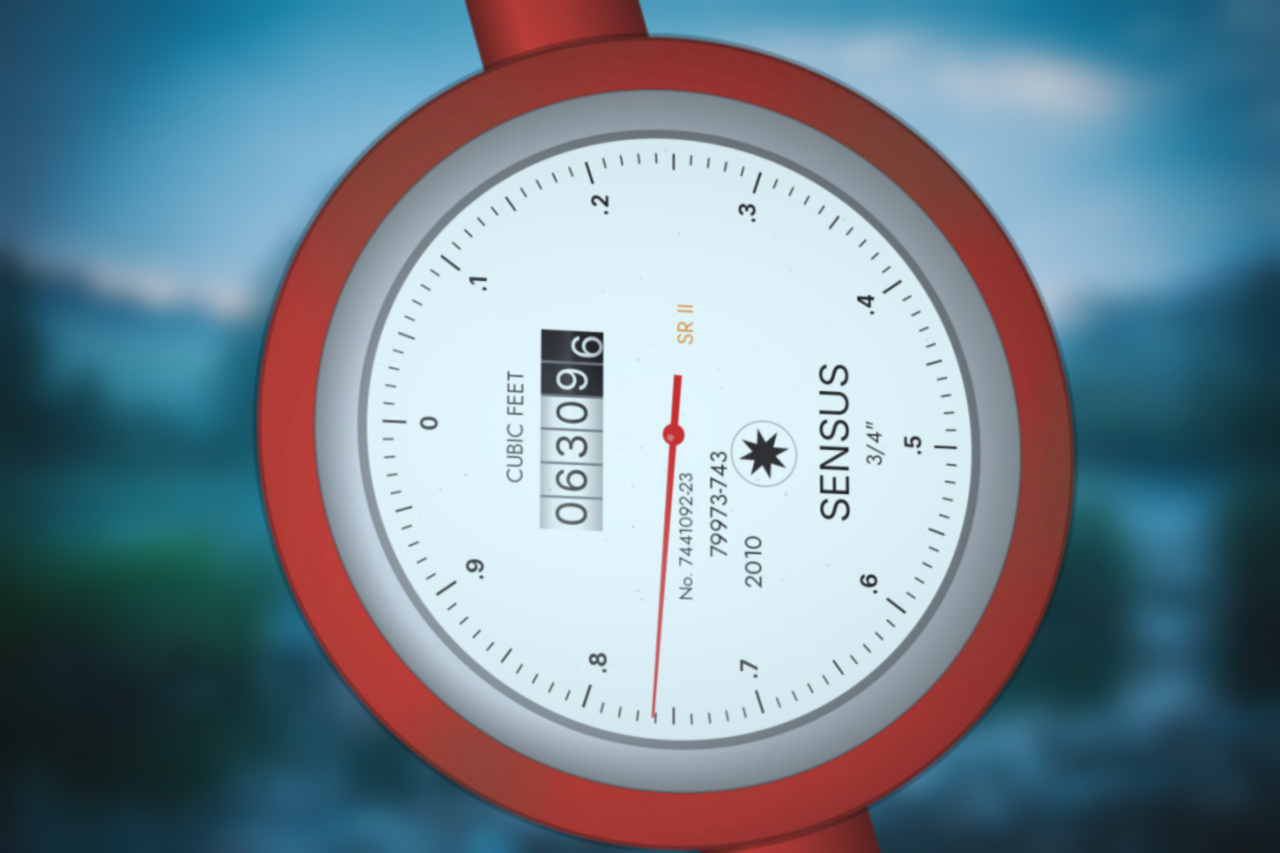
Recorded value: 63095.76; ft³
